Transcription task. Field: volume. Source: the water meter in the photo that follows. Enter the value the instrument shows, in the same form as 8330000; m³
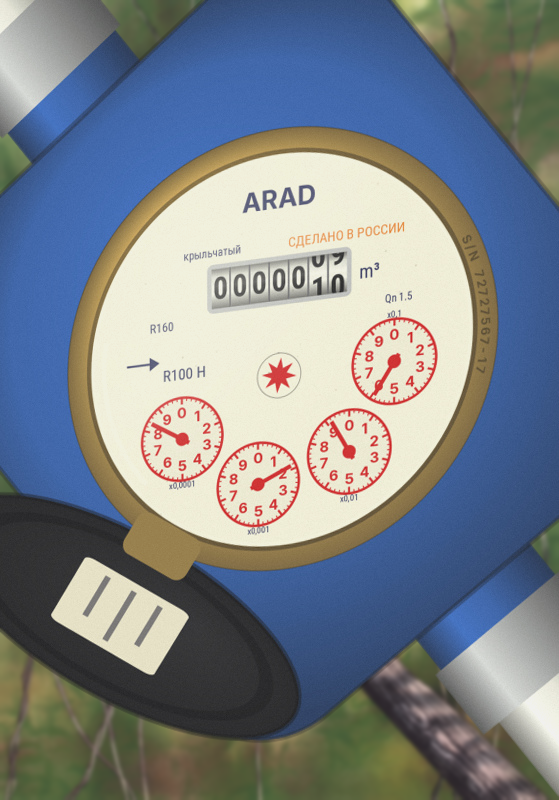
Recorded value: 9.5918; m³
